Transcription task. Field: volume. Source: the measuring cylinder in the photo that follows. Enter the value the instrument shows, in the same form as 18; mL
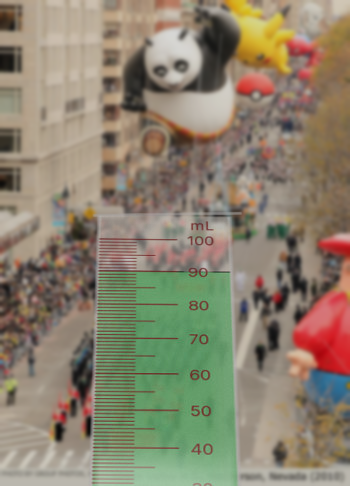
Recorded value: 90; mL
